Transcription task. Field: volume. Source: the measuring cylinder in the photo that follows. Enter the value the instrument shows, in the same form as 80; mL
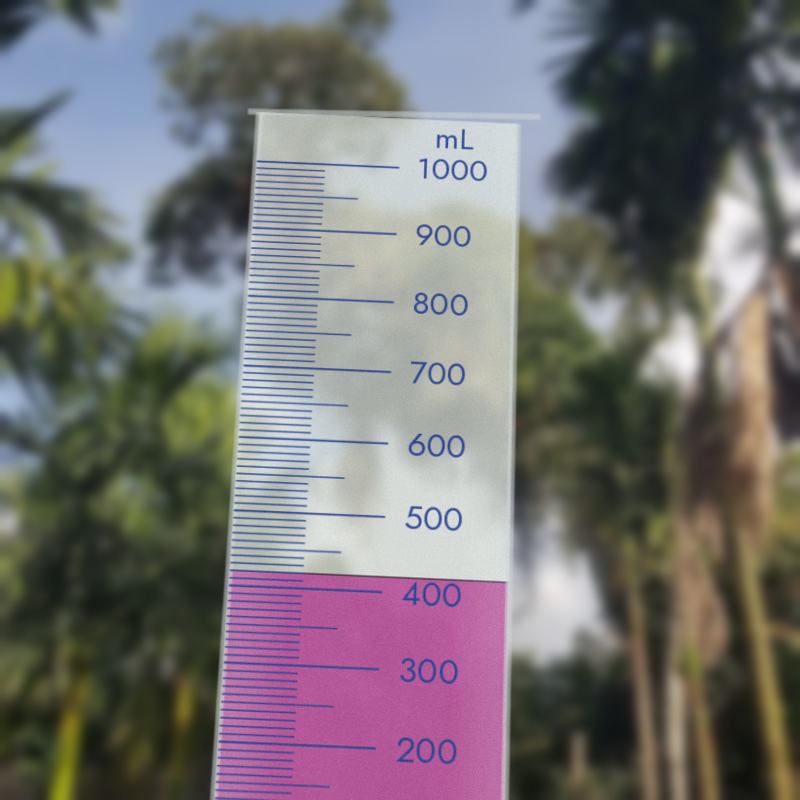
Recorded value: 420; mL
